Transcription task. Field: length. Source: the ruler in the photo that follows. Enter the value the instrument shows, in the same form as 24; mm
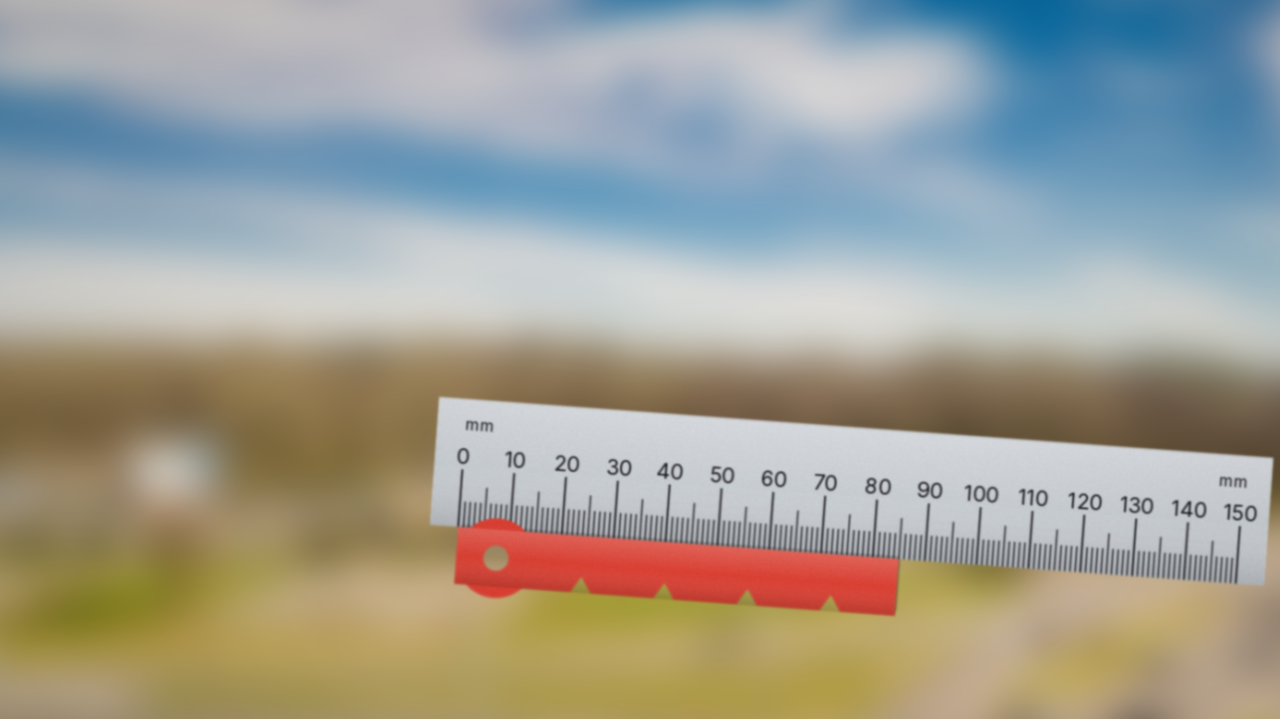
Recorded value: 85; mm
